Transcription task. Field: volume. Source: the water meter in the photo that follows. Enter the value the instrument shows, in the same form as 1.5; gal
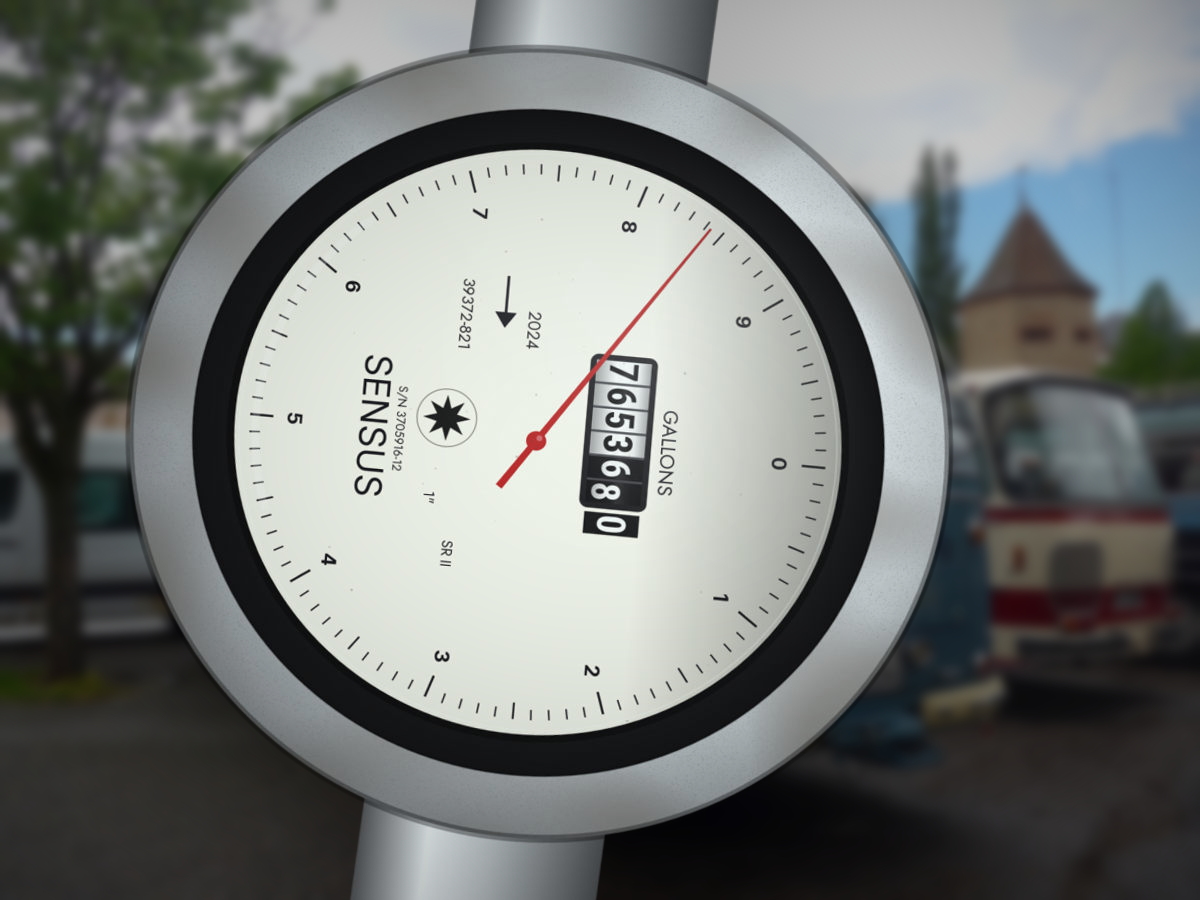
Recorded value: 7653678.4; gal
